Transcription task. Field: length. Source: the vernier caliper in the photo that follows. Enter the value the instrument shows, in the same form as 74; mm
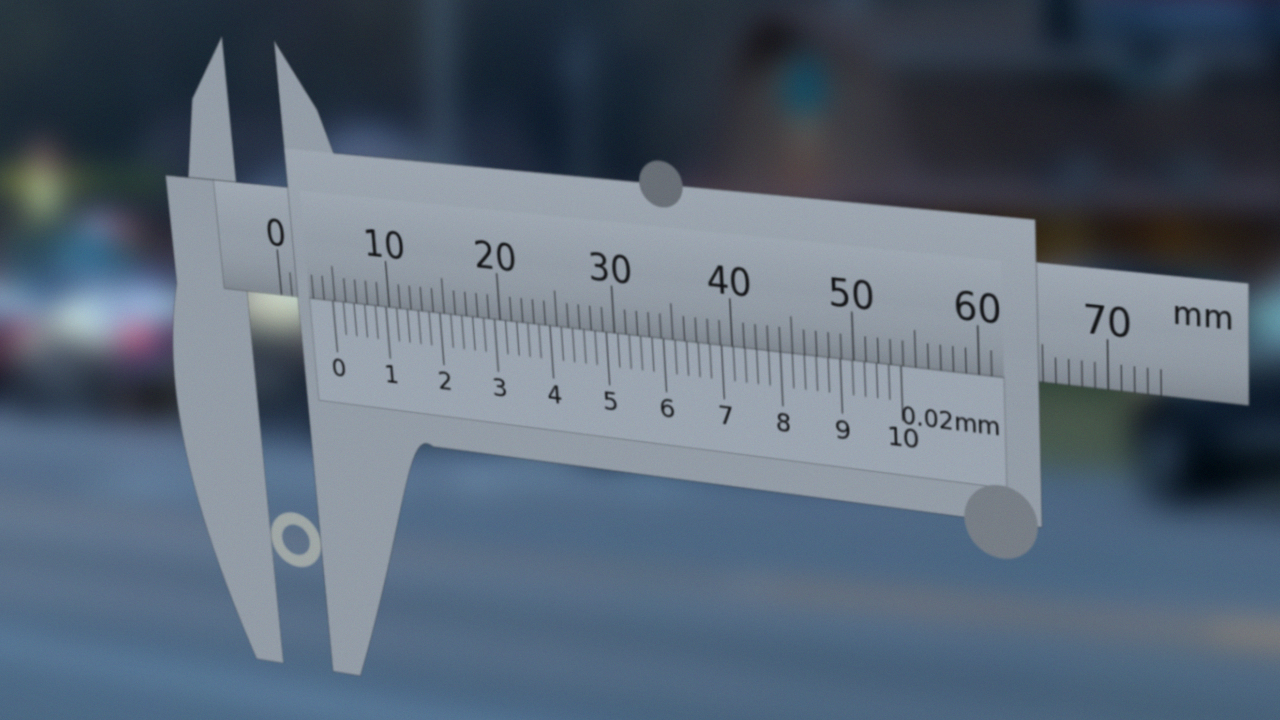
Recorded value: 4.8; mm
